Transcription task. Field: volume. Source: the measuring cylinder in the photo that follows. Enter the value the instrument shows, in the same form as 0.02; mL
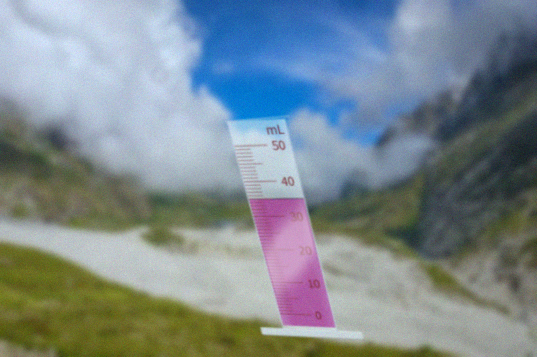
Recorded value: 35; mL
